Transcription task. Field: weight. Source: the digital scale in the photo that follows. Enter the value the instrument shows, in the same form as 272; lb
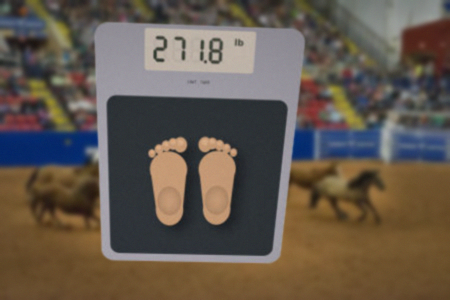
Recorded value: 271.8; lb
